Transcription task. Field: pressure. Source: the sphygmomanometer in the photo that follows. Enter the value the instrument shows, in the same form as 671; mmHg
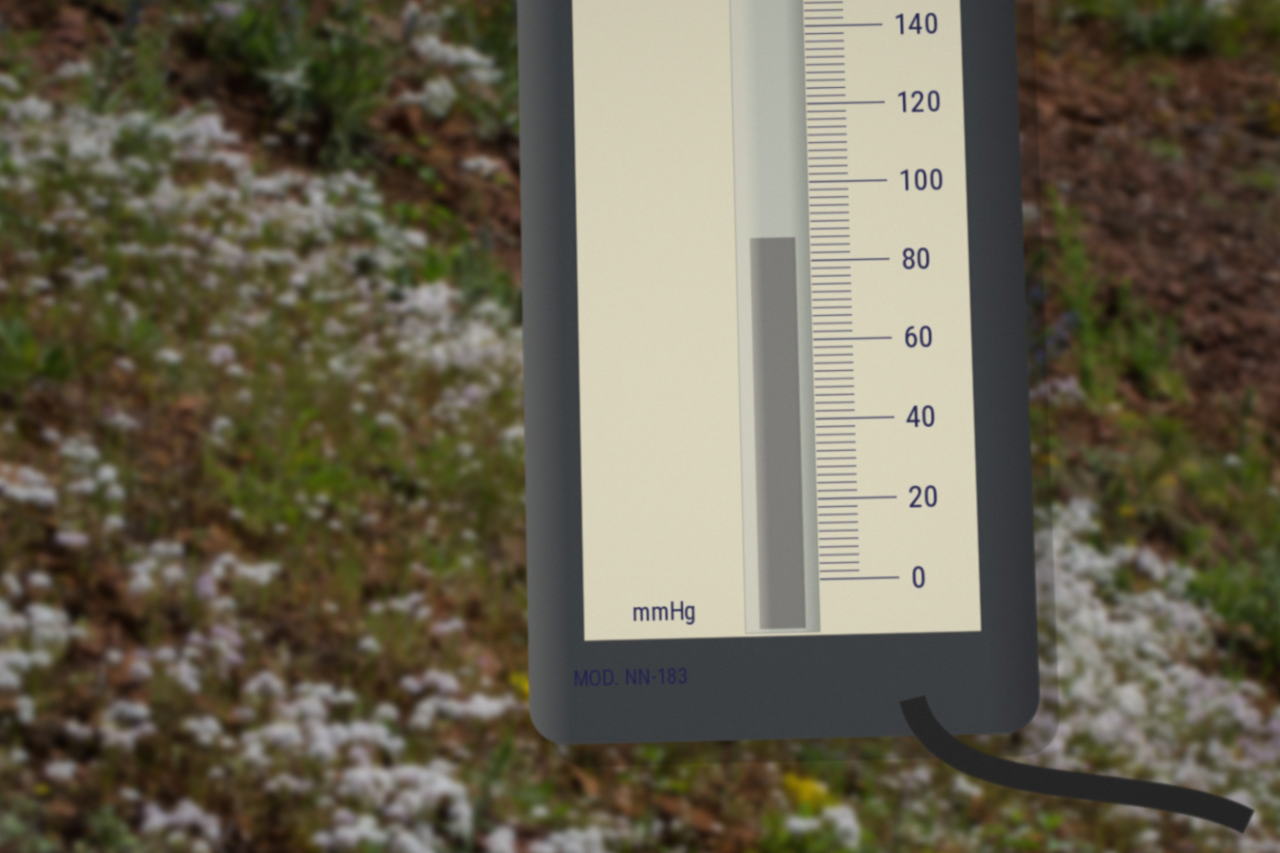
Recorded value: 86; mmHg
